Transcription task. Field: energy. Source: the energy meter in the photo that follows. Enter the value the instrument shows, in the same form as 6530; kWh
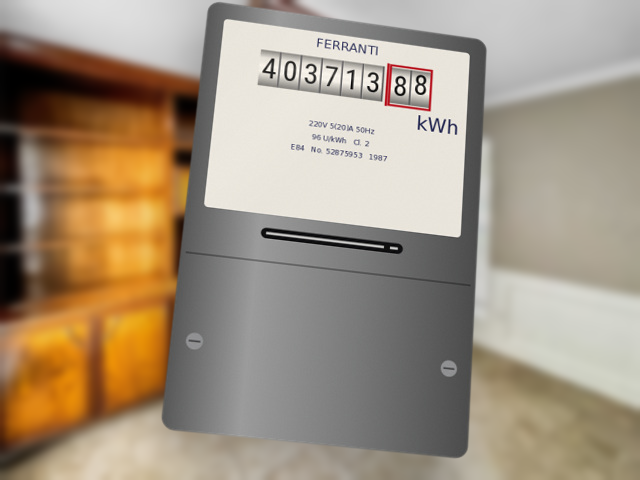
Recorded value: 403713.88; kWh
